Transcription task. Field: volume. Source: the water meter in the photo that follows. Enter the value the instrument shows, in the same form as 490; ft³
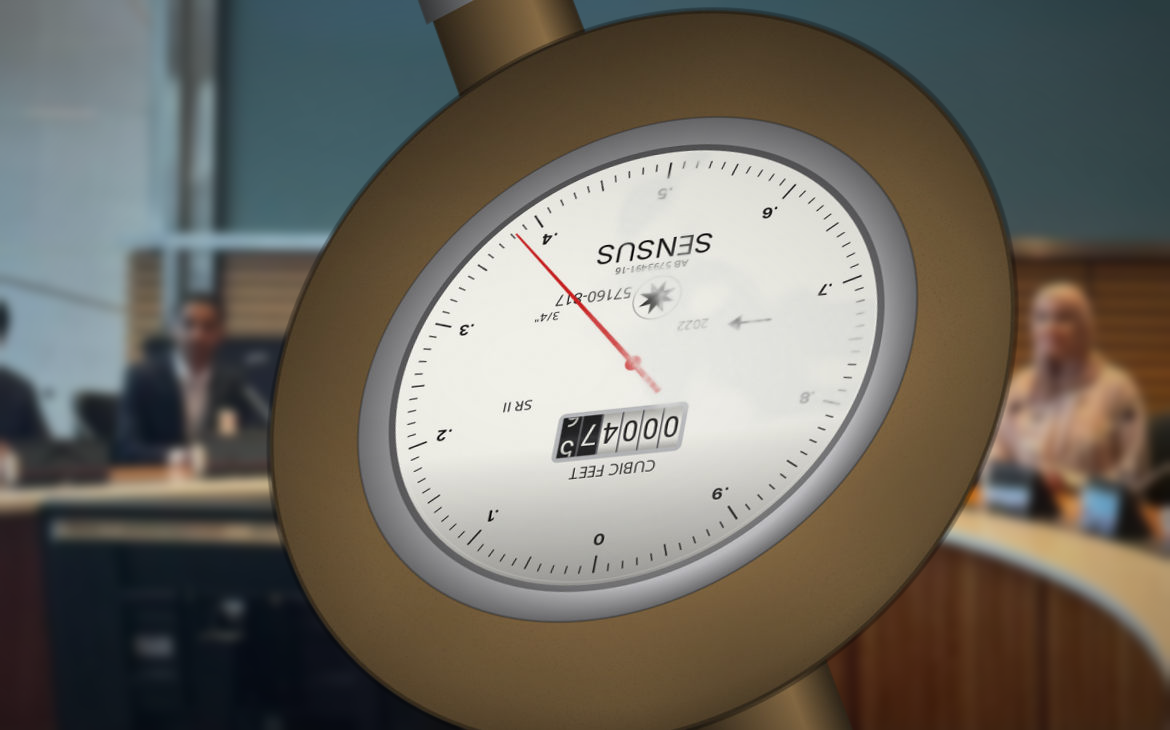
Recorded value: 475.38; ft³
